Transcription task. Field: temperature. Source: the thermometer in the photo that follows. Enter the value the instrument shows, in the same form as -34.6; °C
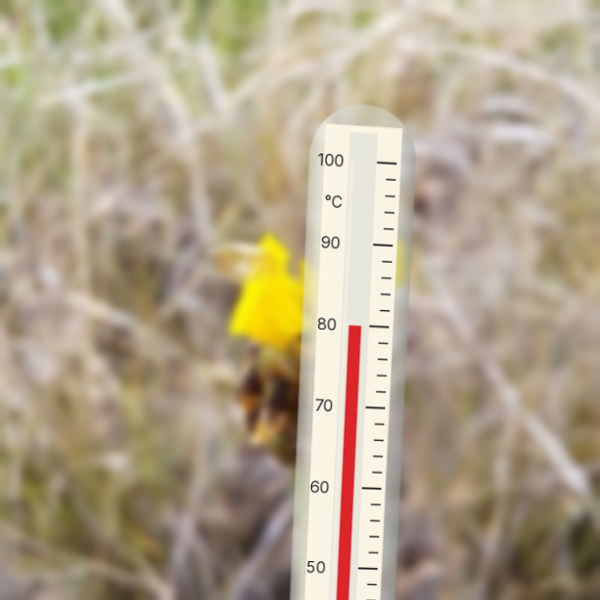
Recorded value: 80; °C
